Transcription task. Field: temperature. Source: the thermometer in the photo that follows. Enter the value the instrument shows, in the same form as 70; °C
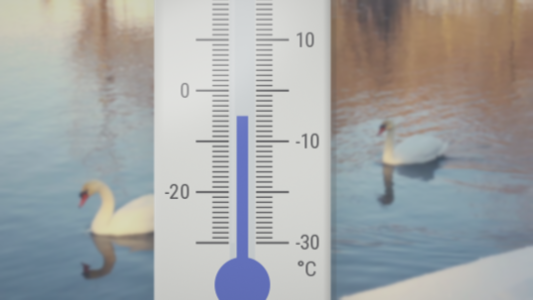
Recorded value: -5; °C
